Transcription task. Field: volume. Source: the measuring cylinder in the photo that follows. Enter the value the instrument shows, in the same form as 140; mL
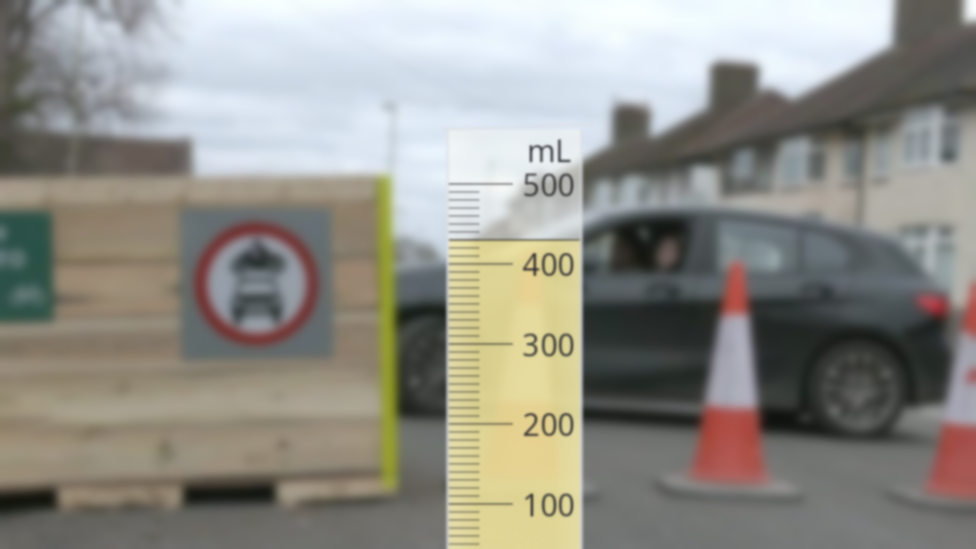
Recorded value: 430; mL
